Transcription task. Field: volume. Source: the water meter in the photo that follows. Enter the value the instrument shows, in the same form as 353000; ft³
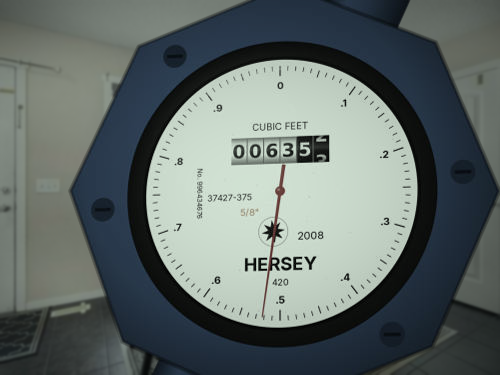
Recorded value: 6352.52; ft³
